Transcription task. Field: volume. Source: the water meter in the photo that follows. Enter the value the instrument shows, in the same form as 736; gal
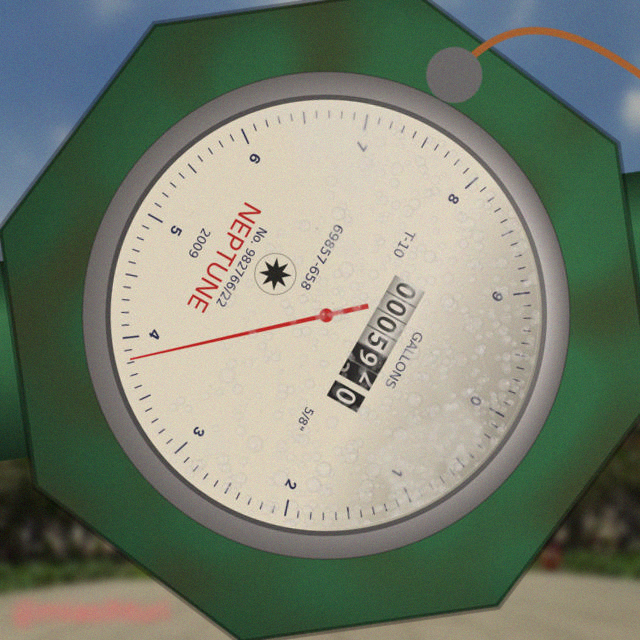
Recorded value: 5923.8; gal
